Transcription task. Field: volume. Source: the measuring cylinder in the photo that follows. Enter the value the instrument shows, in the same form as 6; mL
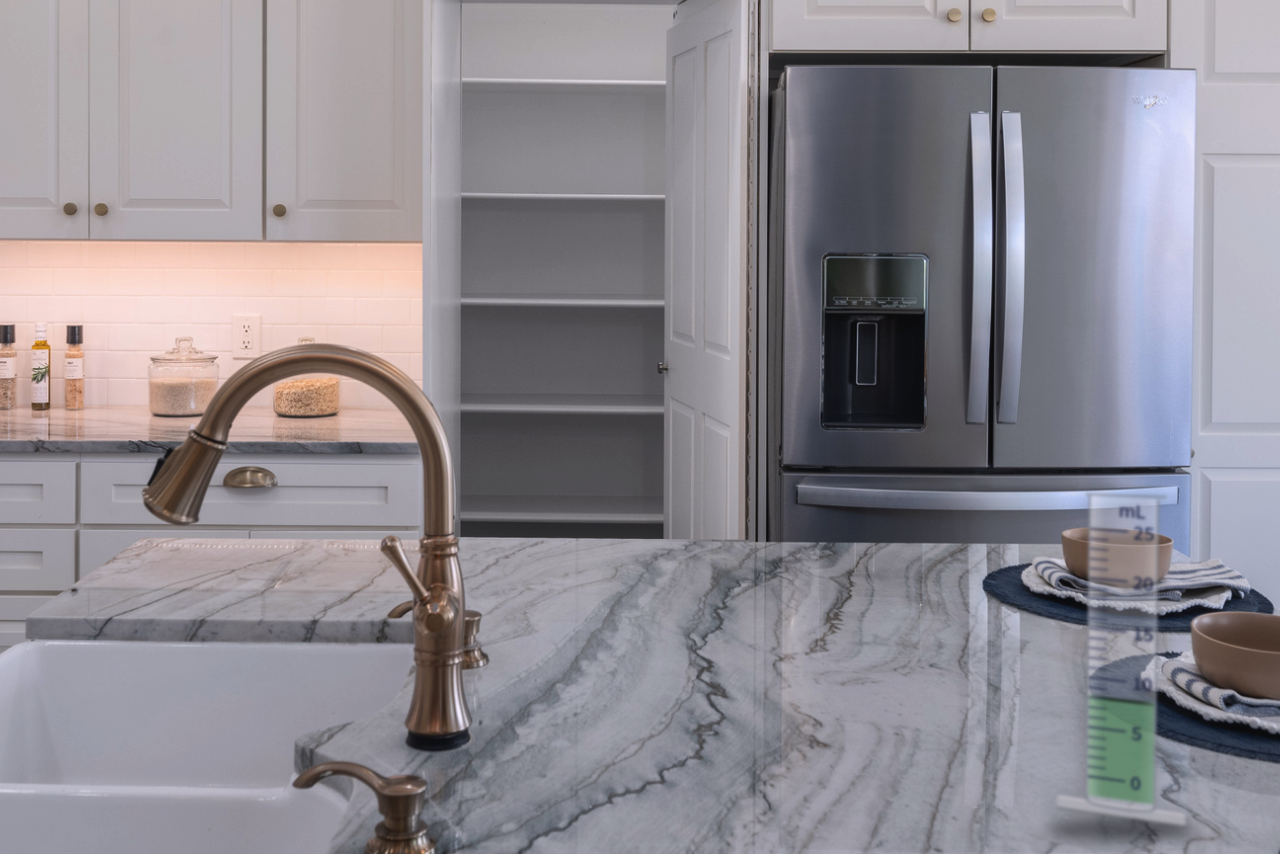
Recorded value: 8; mL
